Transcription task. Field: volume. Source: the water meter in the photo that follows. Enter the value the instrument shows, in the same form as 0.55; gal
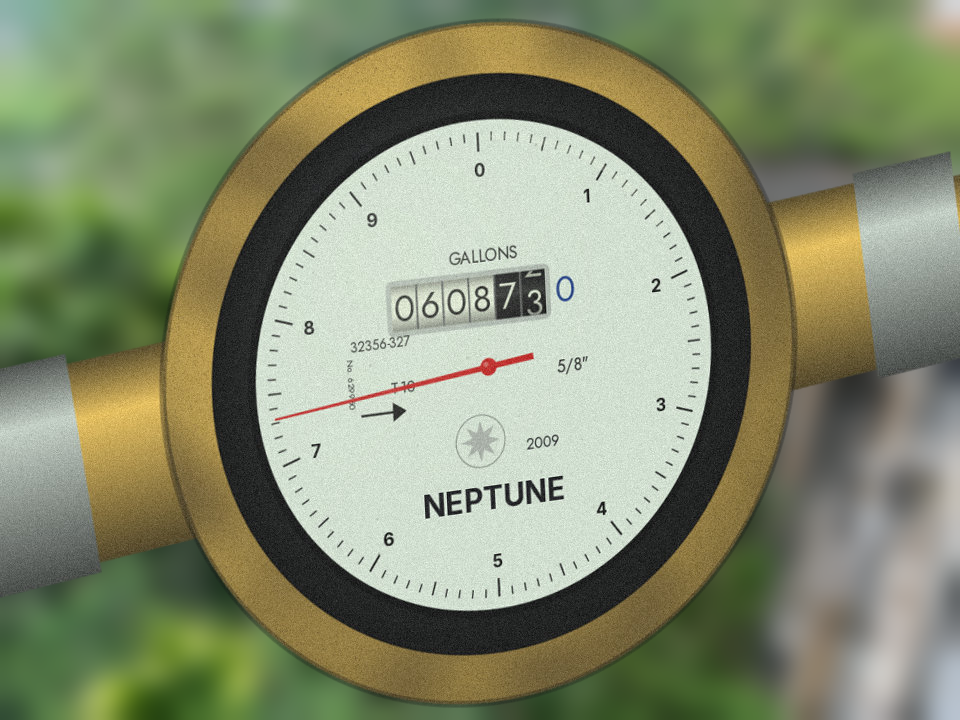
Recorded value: 608727.3; gal
